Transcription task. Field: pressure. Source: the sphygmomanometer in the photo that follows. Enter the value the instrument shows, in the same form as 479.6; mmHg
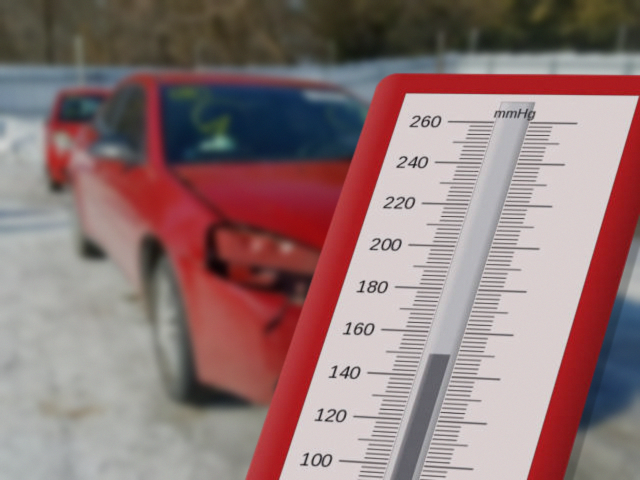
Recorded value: 150; mmHg
